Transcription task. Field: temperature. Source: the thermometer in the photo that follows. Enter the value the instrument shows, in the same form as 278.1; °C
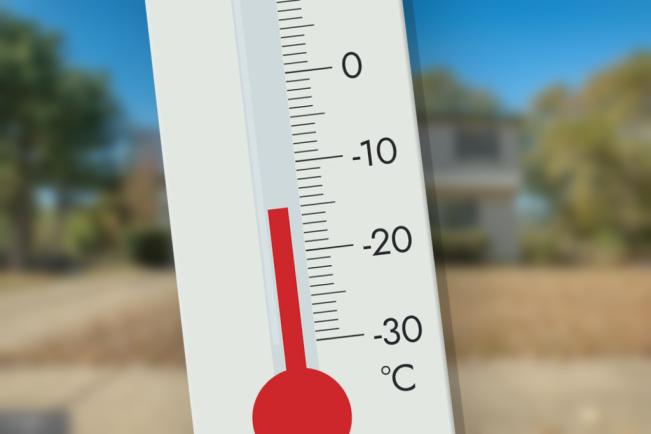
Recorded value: -15; °C
